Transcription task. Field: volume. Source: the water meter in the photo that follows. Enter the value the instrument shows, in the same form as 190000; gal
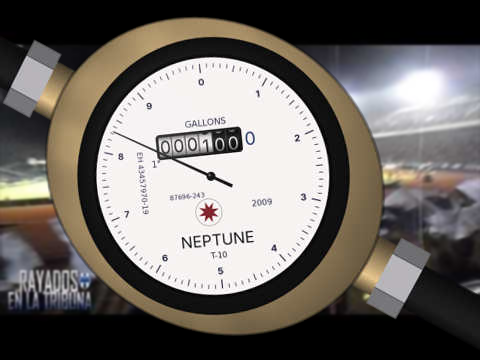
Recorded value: 998.3; gal
